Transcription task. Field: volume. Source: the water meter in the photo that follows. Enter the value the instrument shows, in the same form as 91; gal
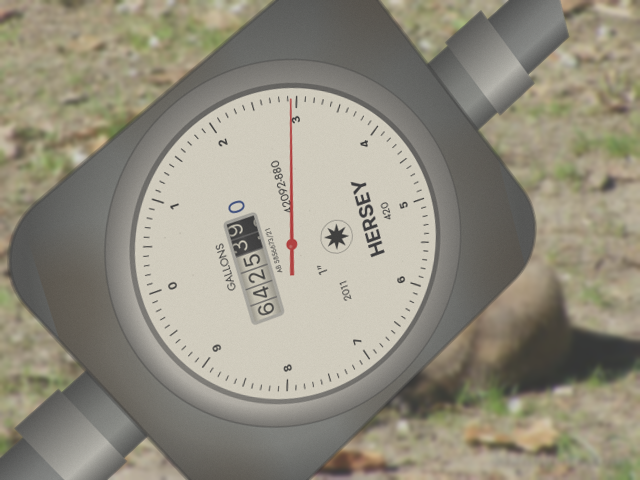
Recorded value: 6425392.9; gal
